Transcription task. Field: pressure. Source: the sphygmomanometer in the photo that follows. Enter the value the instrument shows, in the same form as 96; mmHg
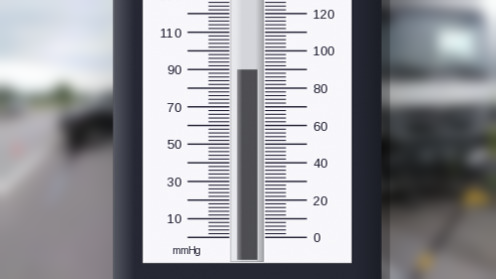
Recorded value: 90; mmHg
